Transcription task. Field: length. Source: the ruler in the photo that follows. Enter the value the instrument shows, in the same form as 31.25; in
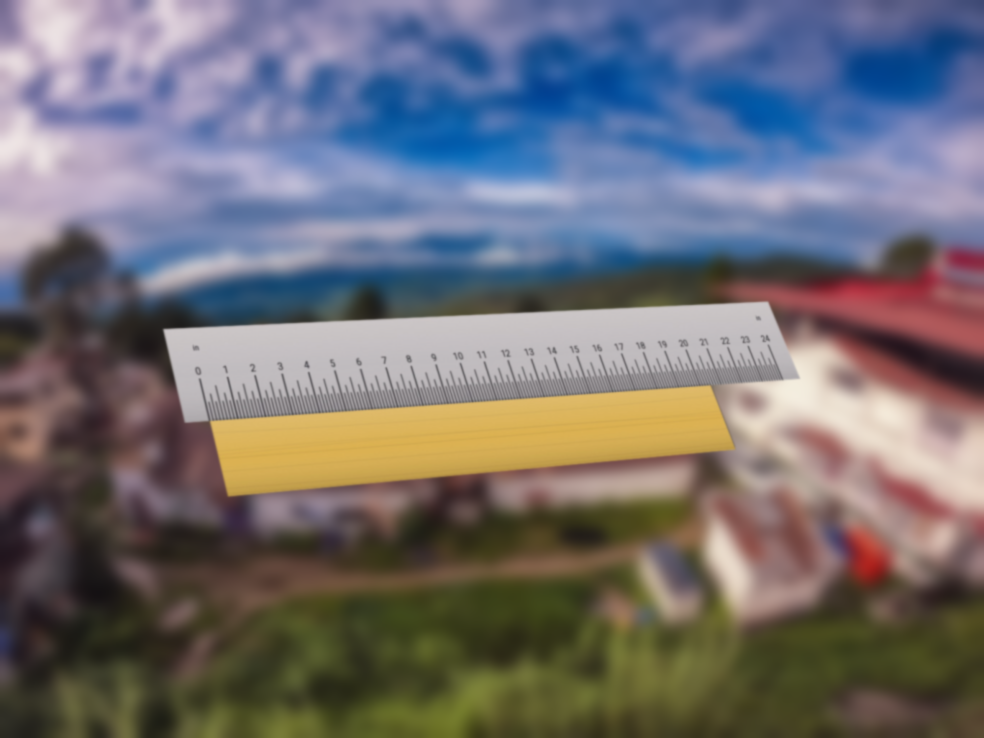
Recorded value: 20.5; in
